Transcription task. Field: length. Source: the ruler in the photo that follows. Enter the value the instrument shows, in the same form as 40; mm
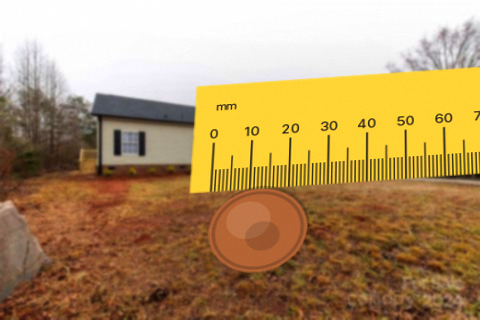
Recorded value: 25; mm
